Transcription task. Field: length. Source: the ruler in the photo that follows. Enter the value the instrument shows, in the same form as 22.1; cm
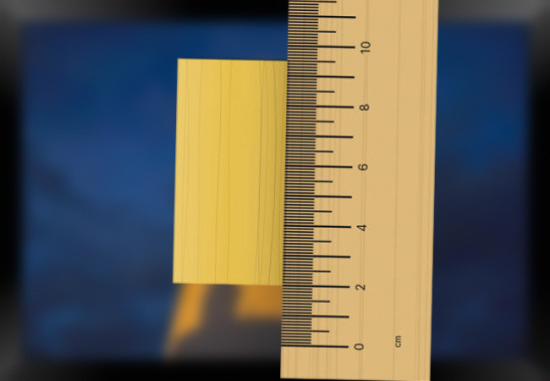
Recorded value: 7.5; cm
